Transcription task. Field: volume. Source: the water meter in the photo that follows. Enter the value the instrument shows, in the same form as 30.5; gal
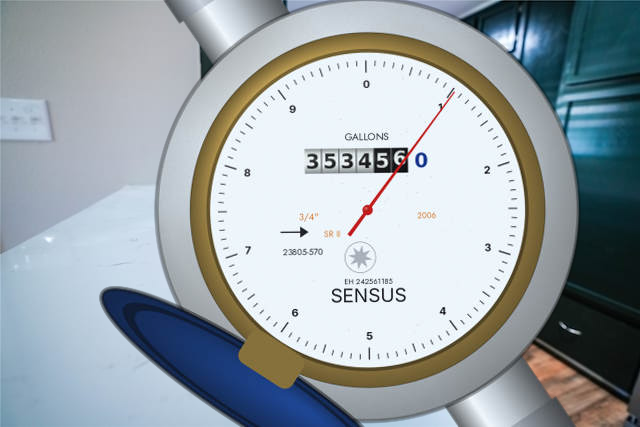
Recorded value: 3534561.0; gal
